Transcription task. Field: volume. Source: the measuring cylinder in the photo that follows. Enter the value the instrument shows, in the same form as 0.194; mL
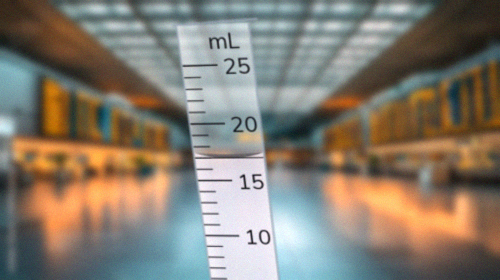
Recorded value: 17; mL
